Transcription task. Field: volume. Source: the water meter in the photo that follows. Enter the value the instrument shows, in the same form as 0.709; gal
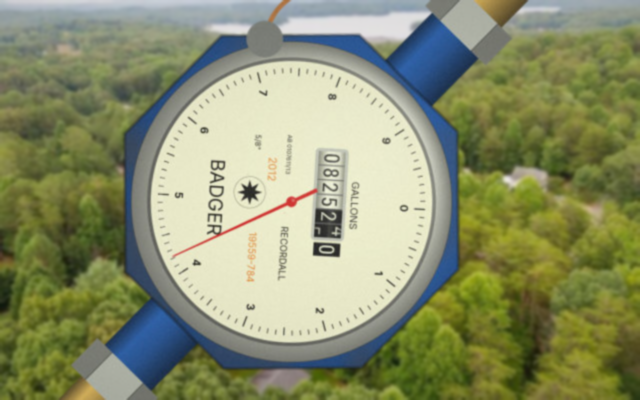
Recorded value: 825244.2; gal
